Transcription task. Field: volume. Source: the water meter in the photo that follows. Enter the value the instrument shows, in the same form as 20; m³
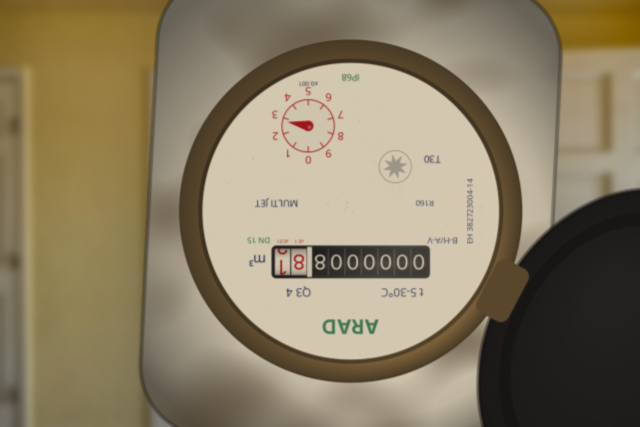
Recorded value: 8.812; m³
